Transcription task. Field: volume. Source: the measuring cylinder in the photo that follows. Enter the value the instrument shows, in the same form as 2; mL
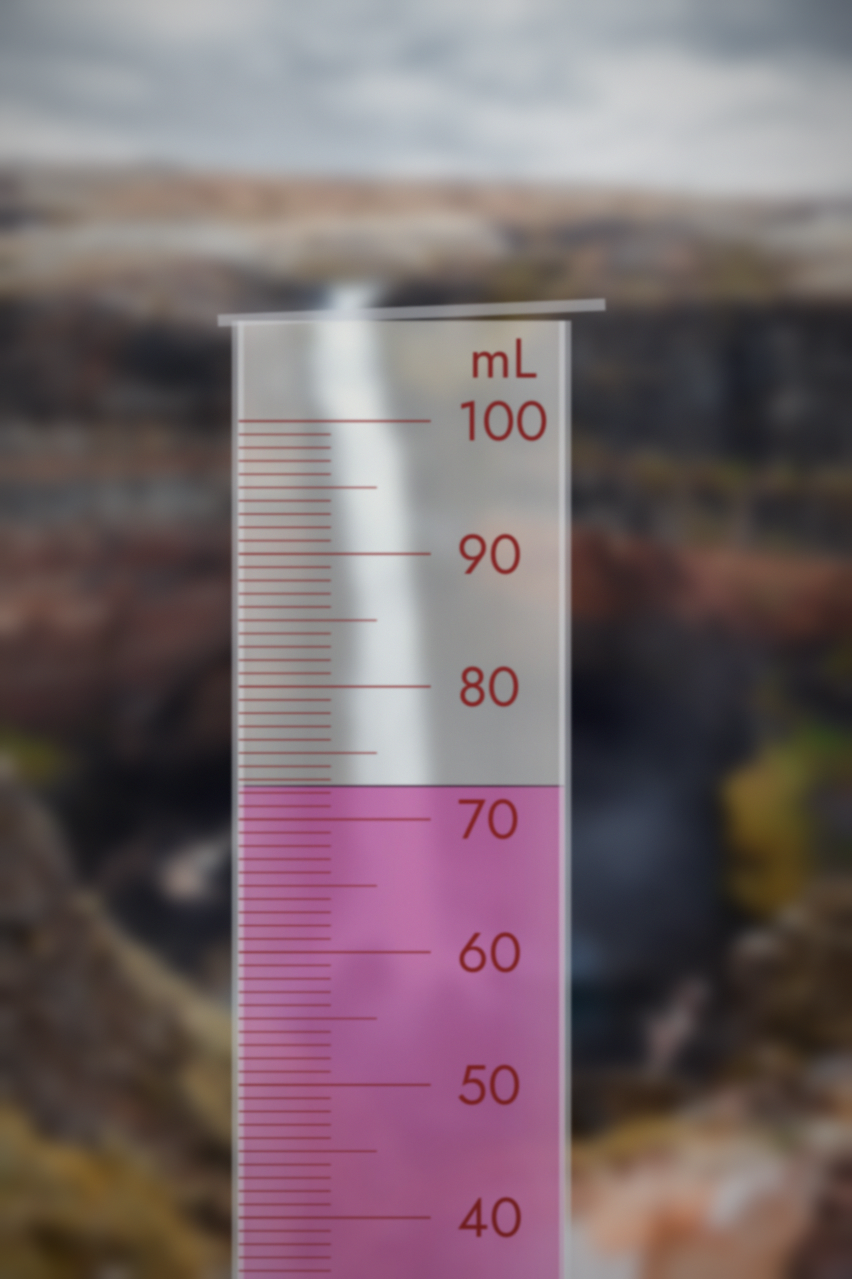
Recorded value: 72.5; mL
